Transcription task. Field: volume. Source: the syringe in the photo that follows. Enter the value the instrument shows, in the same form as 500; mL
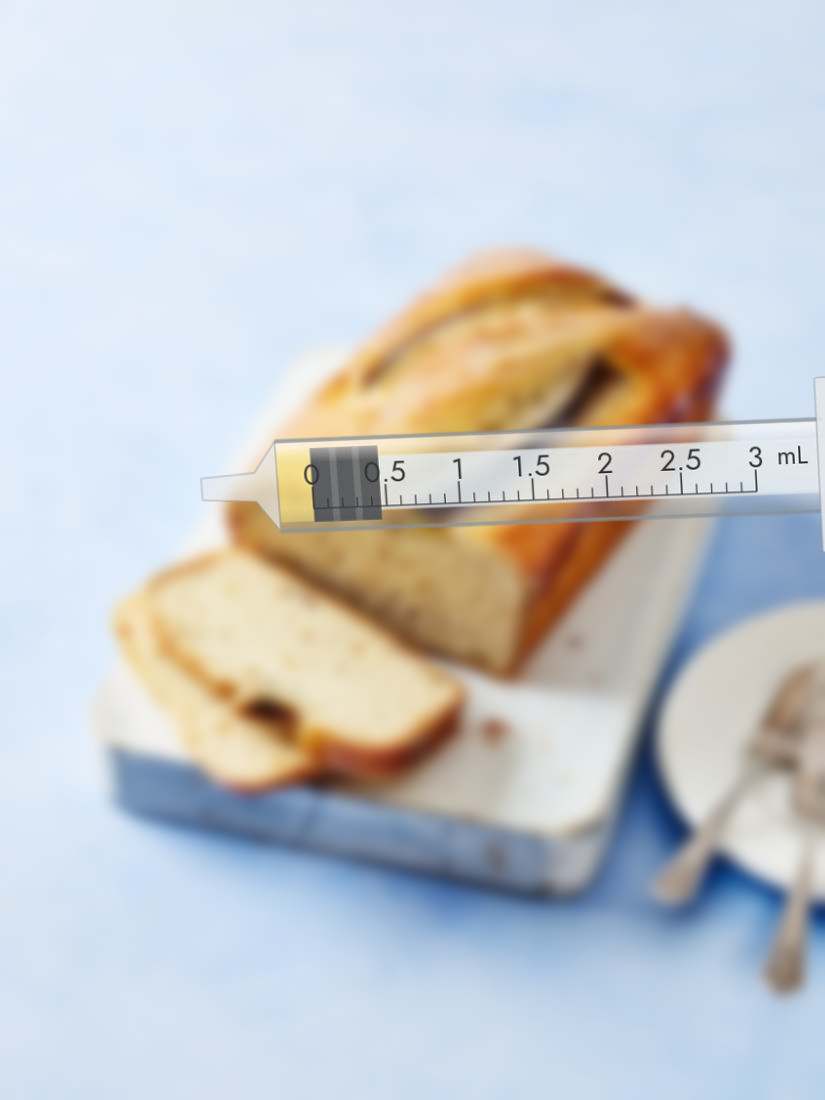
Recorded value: 0; mL
